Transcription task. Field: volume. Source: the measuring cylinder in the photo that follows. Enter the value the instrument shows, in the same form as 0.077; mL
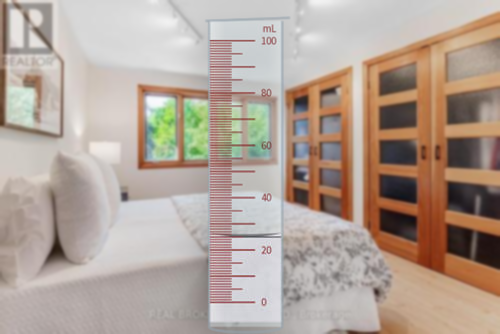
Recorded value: 25; mL
